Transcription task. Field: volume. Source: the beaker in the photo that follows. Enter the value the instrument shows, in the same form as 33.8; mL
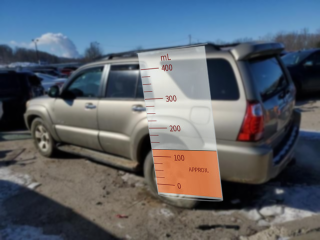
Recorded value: 125; mL
